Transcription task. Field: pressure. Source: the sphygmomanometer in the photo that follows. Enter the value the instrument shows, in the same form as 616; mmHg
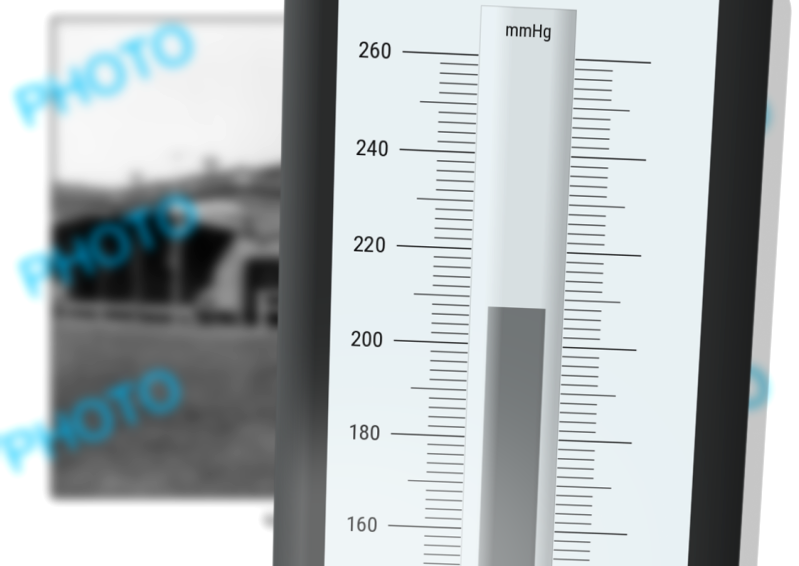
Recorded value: 208; mmHg
